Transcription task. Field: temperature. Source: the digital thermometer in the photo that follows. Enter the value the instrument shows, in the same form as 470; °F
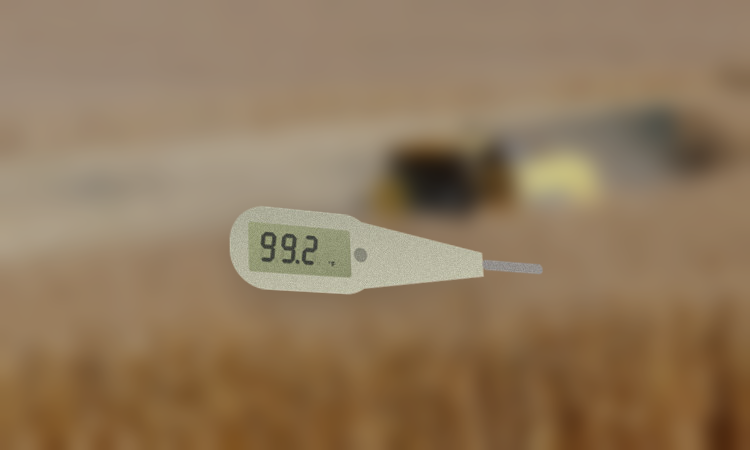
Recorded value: 99.2; °F
